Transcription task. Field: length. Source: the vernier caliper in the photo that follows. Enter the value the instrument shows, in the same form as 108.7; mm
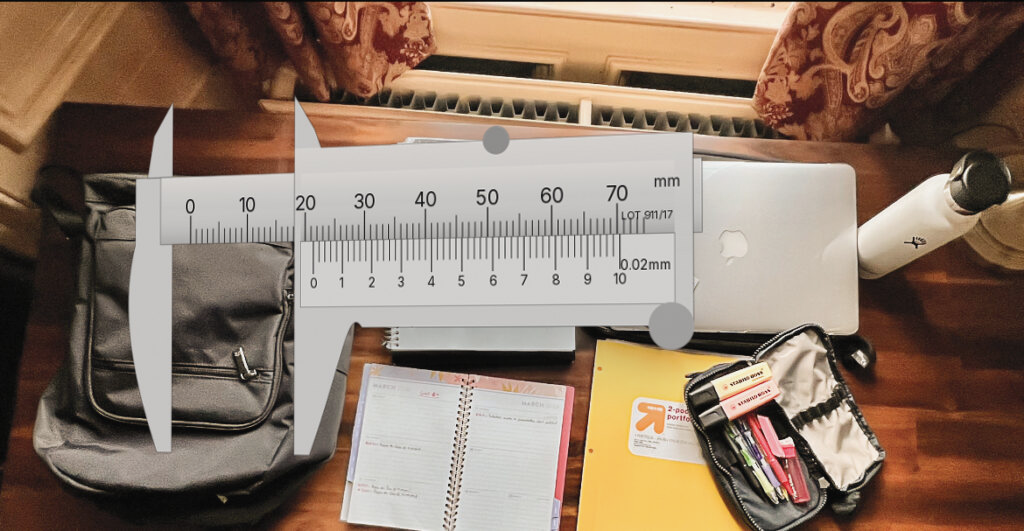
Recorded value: 21.4; mm
